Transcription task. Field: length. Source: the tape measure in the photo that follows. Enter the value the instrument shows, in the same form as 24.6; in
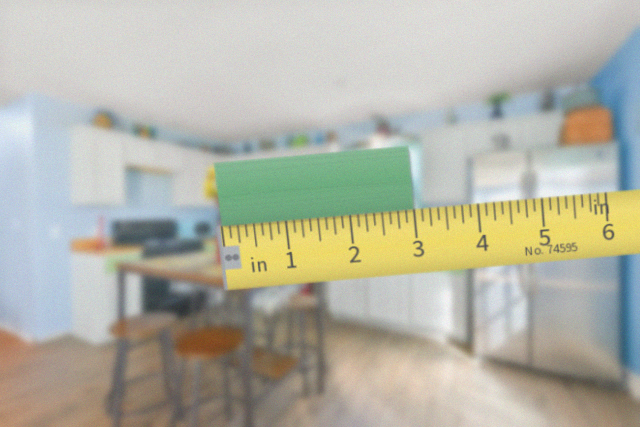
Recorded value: 3; in
